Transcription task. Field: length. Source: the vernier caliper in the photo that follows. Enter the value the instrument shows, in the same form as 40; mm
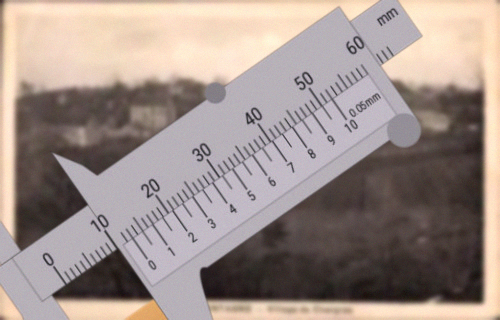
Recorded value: 13.0; mm
